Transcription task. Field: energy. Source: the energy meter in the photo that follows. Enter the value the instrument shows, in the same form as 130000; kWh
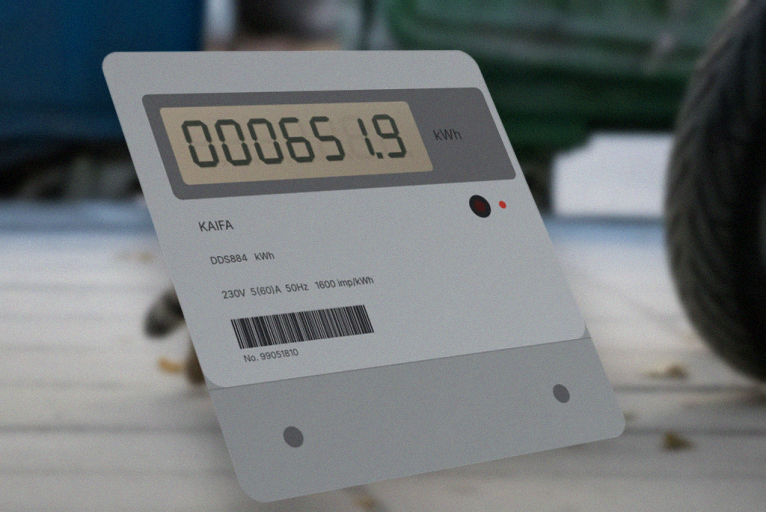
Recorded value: 651.9; kWh
